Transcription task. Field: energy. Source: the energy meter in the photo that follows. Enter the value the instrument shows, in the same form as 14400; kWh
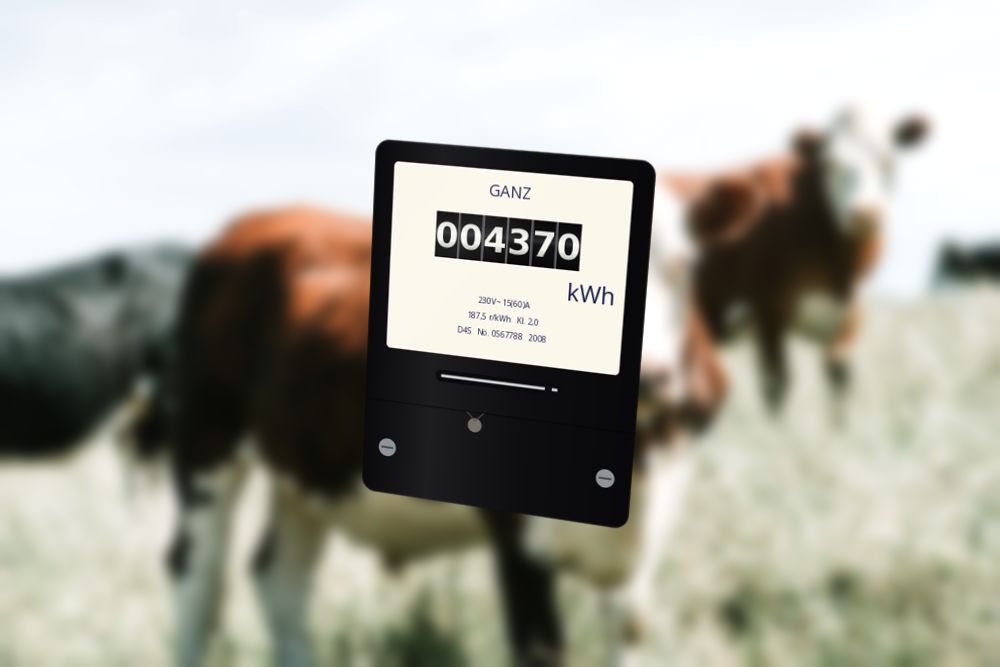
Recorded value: 4370; kWh
